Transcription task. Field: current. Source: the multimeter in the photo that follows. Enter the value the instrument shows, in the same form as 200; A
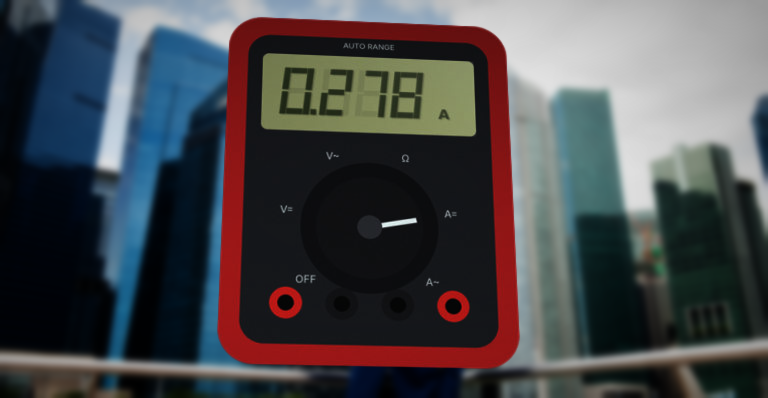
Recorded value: 0.278; A
